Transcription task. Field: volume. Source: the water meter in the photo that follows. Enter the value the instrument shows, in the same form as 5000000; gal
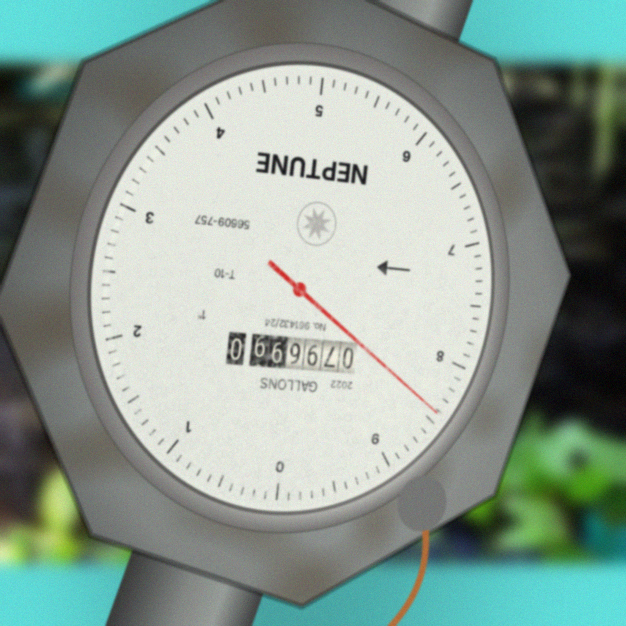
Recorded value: 796988.4; gal
